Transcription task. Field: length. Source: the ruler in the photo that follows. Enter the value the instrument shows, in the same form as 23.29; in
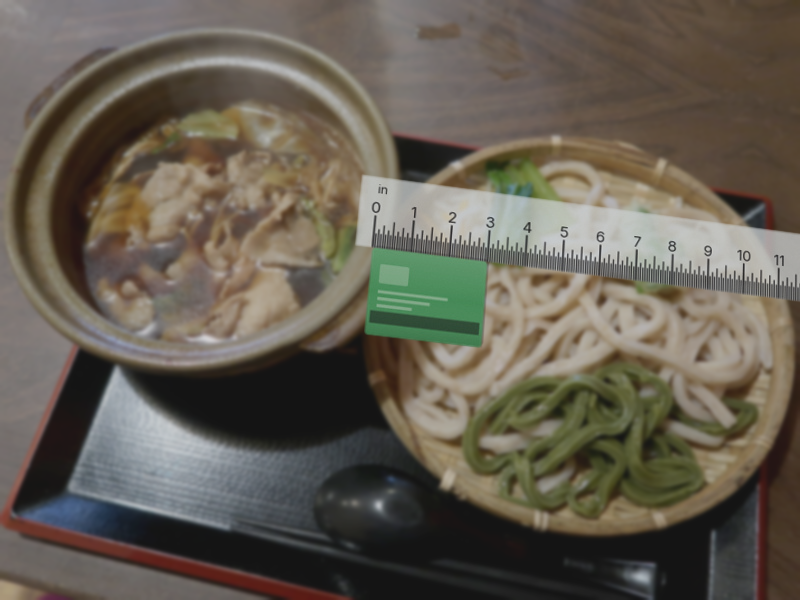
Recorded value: 3; in
